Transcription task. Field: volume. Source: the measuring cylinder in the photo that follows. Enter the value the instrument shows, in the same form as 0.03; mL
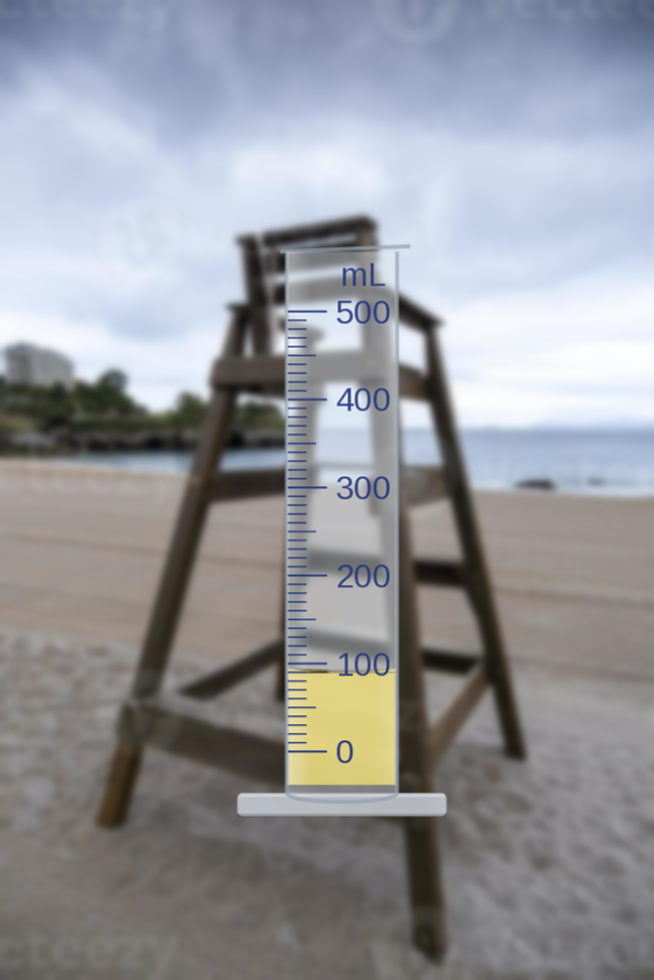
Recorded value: 90; mL
